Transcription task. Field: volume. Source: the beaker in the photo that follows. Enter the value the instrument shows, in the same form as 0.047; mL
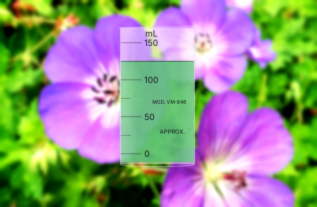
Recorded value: 125; mL
